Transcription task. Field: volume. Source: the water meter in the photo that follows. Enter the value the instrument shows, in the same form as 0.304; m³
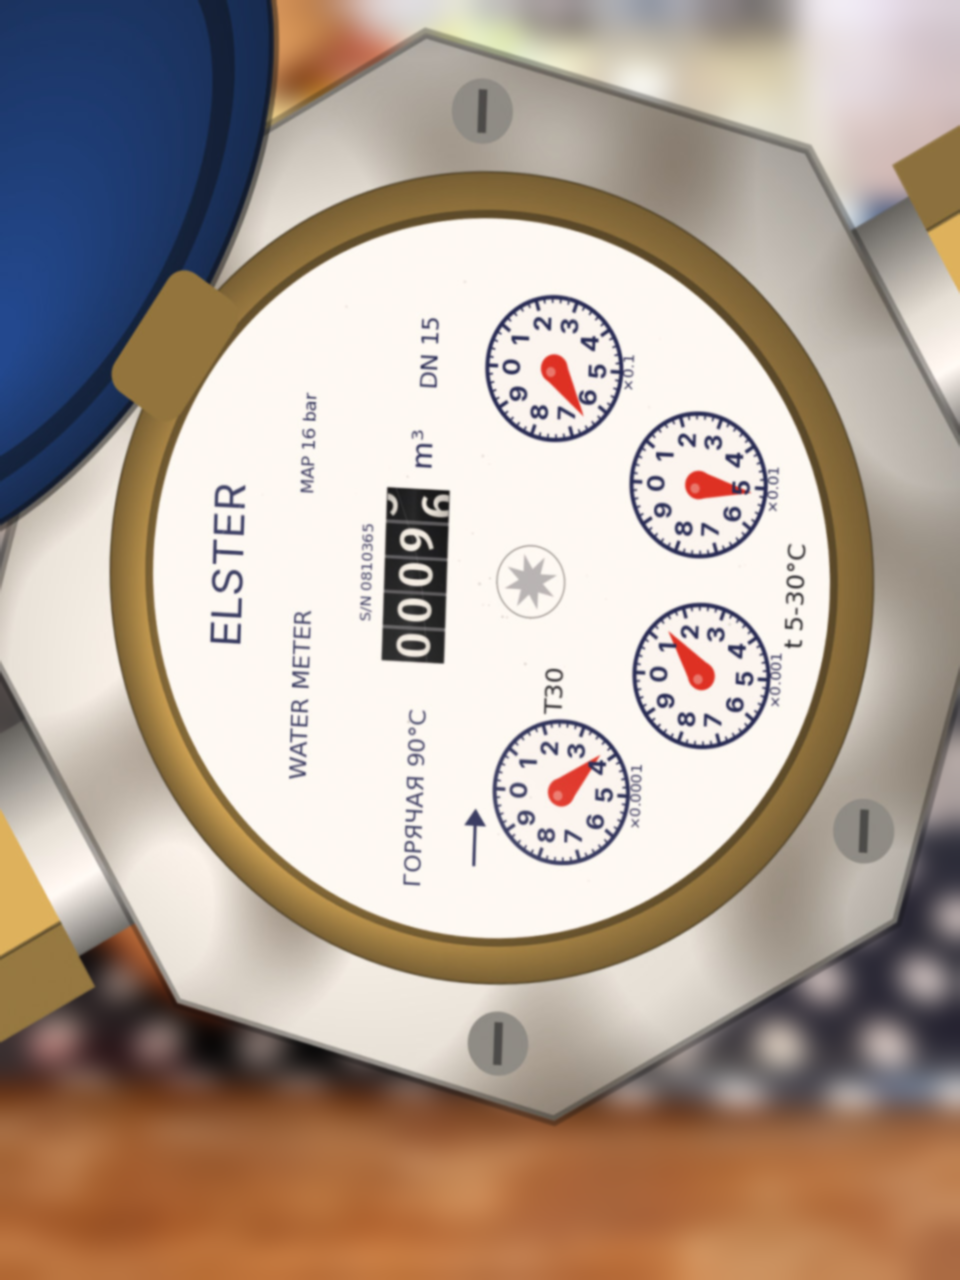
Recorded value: 95.6513; m³
